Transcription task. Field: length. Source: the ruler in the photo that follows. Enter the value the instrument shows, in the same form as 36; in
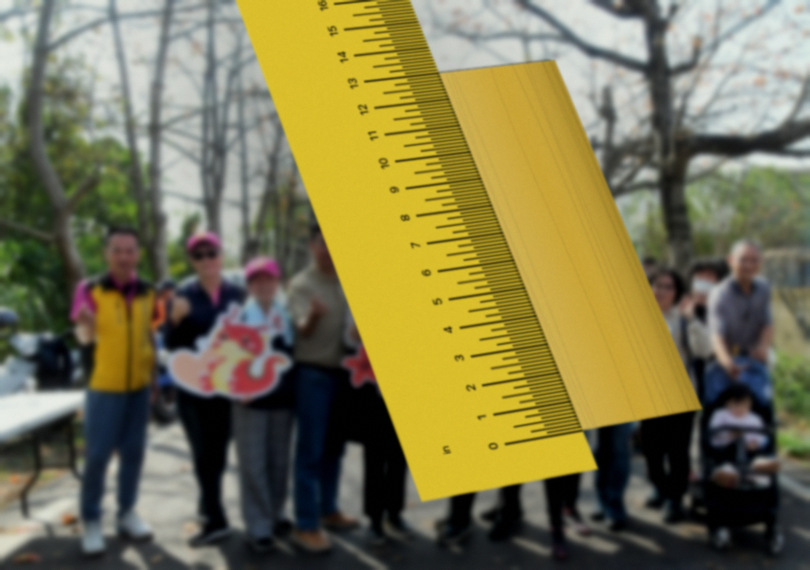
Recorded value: 13; in
